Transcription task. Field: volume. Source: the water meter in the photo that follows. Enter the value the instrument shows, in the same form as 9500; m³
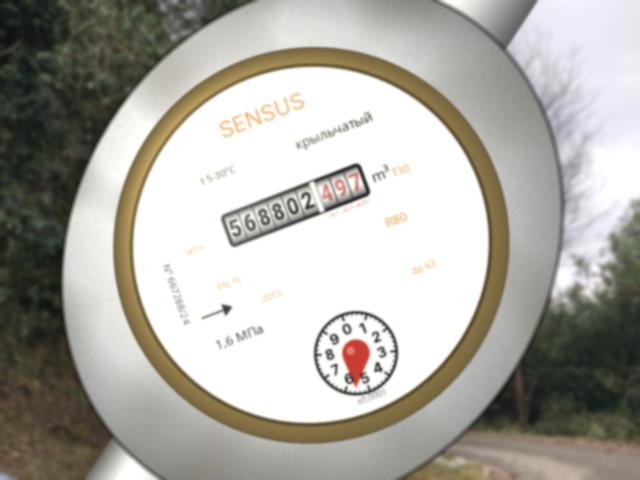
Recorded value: 568802.4975; m³
